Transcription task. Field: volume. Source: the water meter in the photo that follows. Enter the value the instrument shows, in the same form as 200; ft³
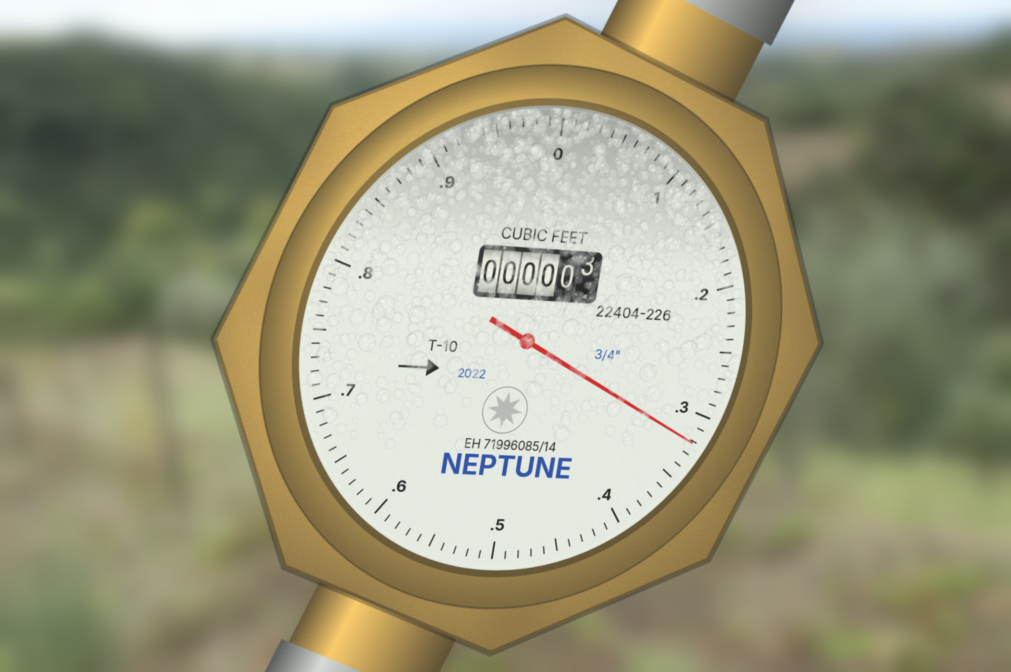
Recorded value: 3.32; ft³
